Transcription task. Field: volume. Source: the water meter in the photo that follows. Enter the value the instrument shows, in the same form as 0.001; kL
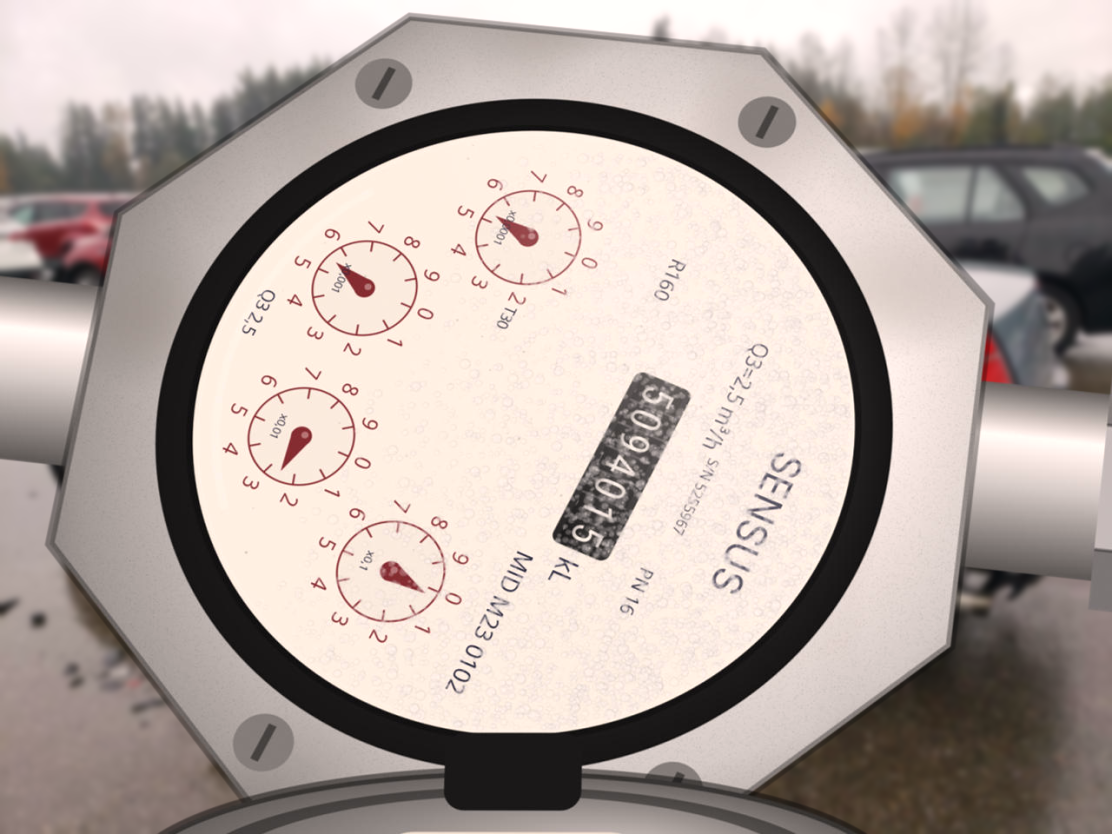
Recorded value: 5094015.0255; kL
